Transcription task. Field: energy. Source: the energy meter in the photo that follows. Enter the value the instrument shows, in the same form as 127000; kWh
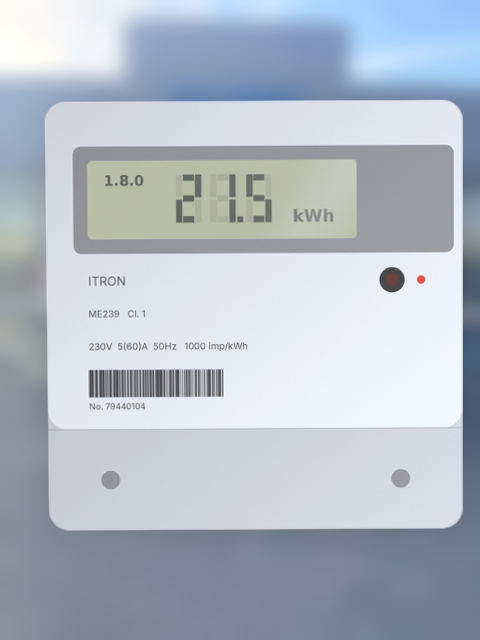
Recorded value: 21.5; kWh
